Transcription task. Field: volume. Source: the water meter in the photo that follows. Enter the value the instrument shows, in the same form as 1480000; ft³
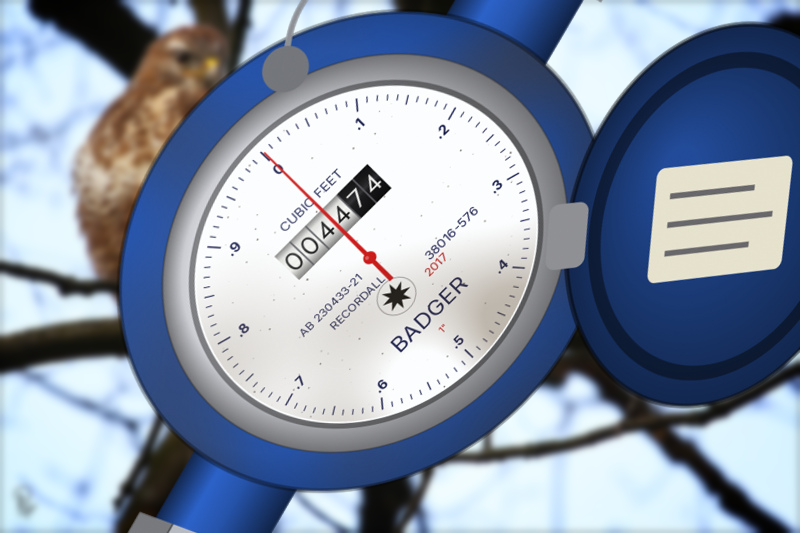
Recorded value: 4474.00; ft³
